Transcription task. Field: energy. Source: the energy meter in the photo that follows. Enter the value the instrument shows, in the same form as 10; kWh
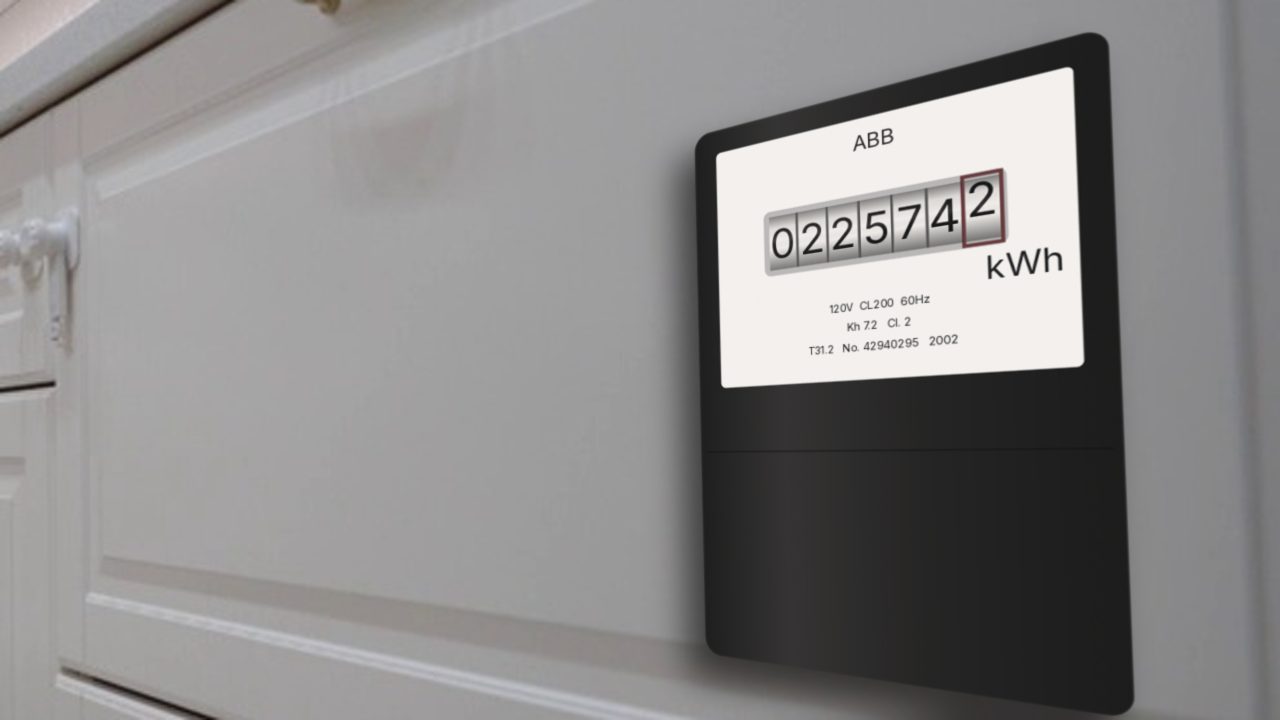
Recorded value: 22574.2; kWh
